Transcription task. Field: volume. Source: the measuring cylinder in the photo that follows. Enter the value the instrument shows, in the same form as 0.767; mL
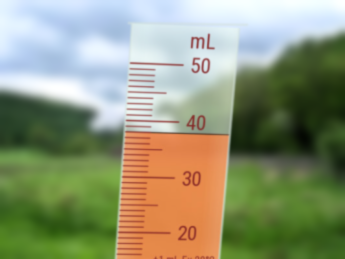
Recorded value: 38; mL
